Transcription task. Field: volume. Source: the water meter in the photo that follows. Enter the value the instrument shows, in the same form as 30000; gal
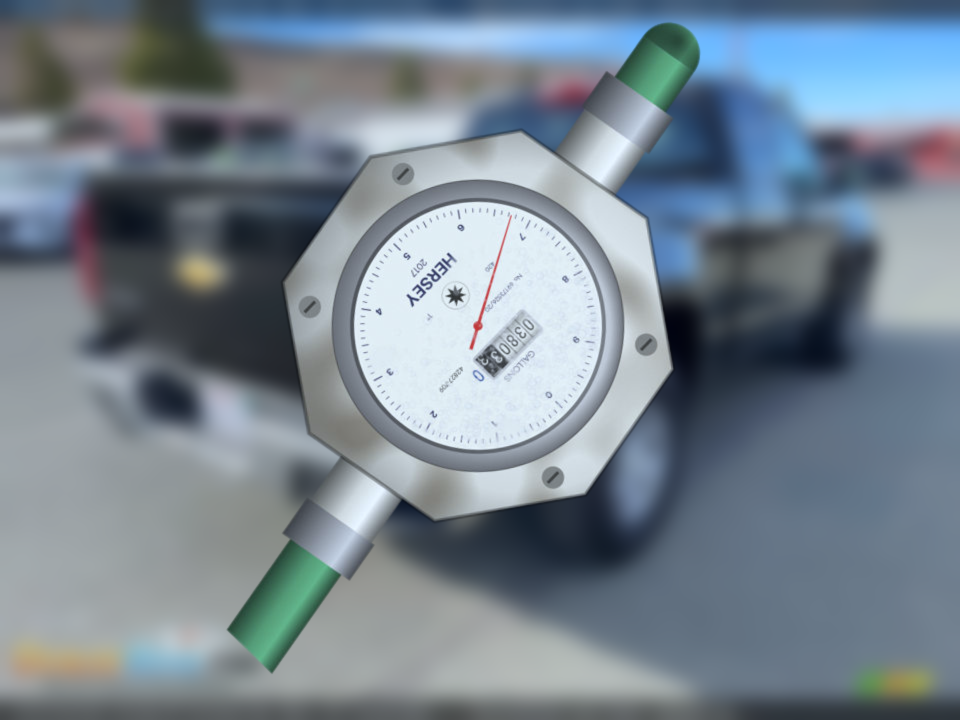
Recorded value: 380326.7; gal
